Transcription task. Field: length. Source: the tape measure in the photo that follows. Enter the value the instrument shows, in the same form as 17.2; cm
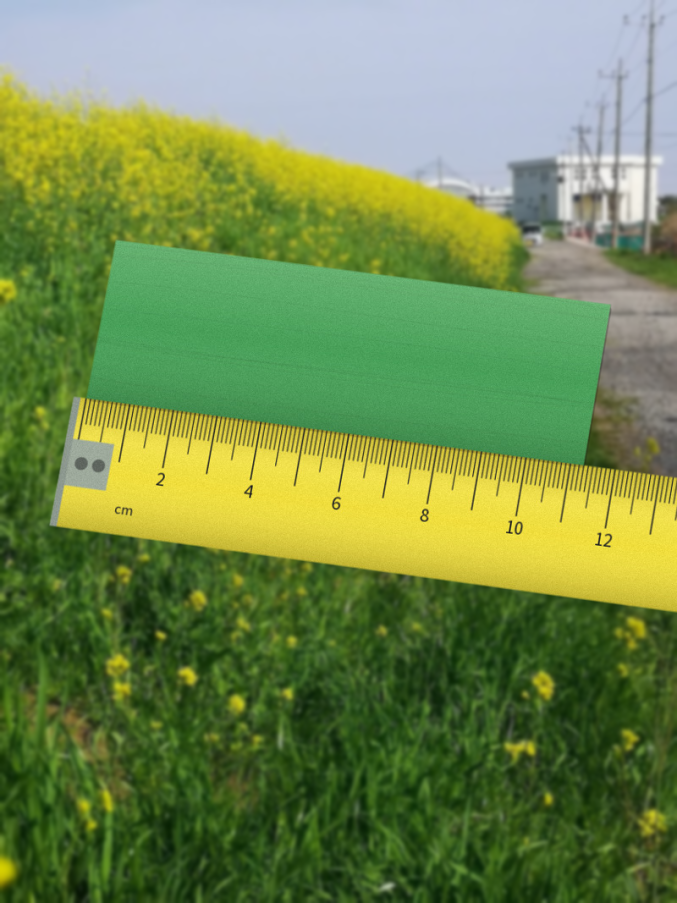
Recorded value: 11.3; cm
